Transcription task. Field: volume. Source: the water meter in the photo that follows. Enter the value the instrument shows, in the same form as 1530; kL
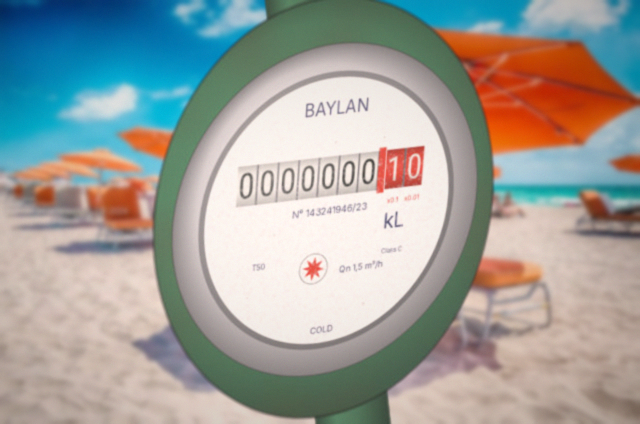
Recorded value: 0.10; kL
